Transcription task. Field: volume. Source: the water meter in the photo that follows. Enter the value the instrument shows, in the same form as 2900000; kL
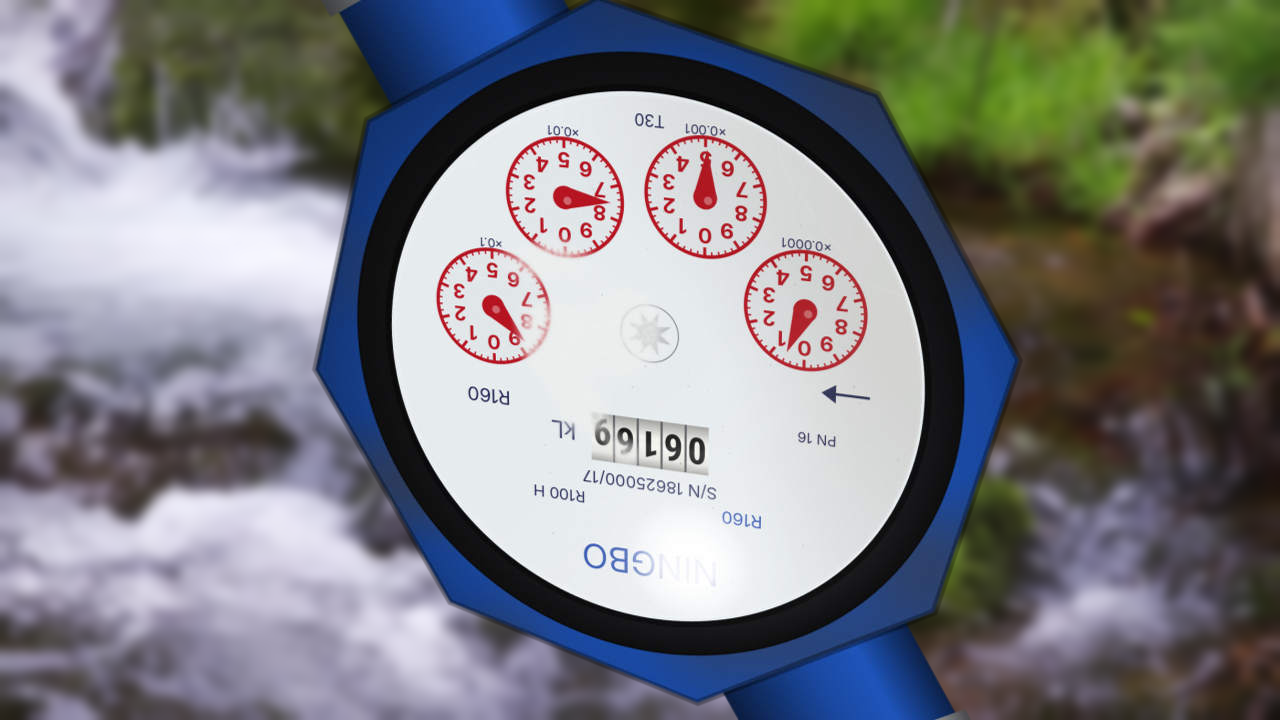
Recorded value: 6168.8750; kL
